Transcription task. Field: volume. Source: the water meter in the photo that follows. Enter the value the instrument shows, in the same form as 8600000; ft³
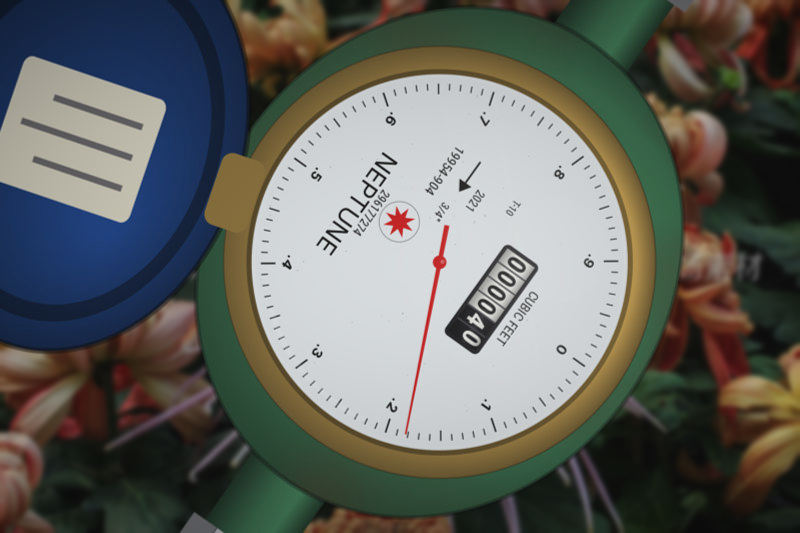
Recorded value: 40.18; ft³
